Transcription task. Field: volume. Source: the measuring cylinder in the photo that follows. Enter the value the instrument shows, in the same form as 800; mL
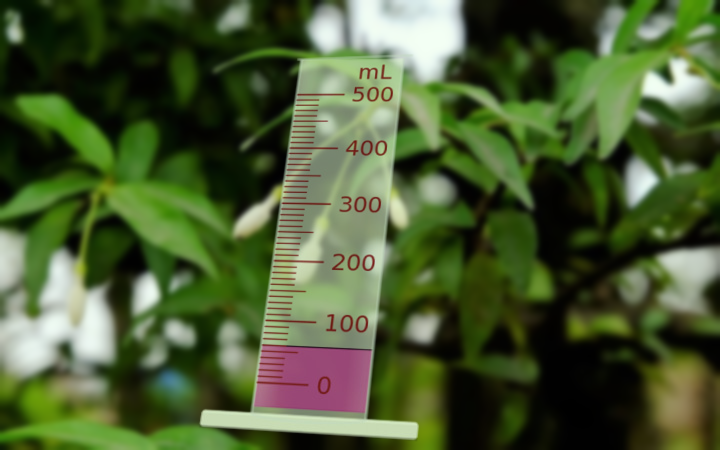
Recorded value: 60; mL
